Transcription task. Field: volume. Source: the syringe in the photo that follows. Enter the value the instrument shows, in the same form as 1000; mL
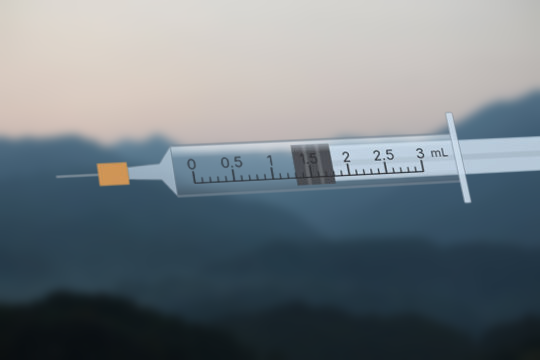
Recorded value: 1.3; mL
